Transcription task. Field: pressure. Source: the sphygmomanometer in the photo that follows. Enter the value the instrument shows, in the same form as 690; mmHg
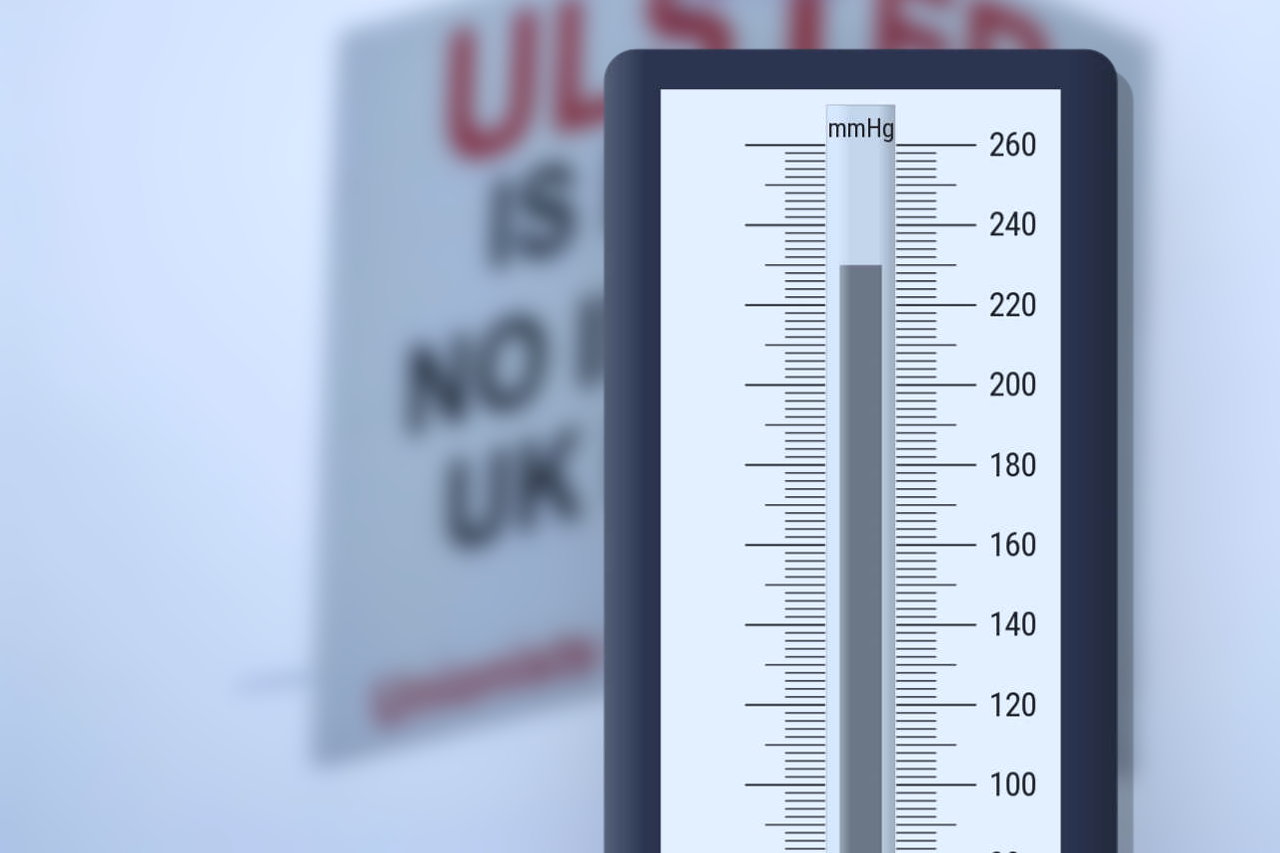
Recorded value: 230; mmHg
